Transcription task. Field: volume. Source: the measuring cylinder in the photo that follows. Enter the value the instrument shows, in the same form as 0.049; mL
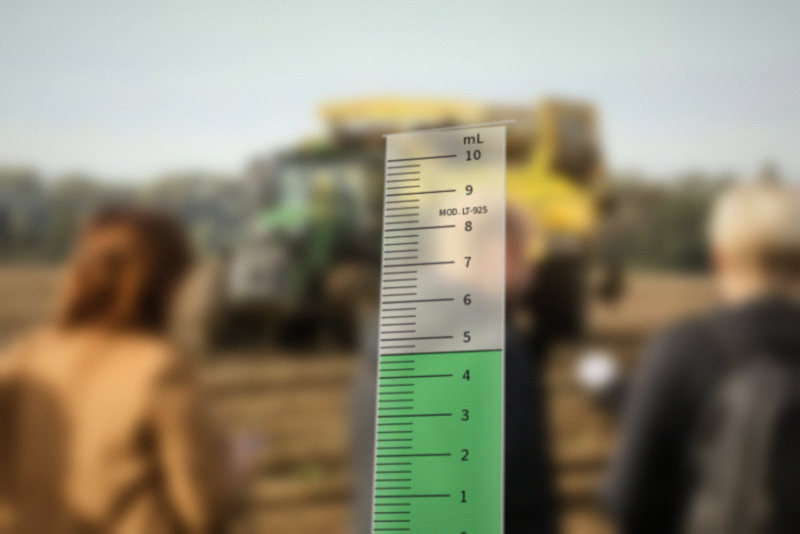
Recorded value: 4.6; mL
